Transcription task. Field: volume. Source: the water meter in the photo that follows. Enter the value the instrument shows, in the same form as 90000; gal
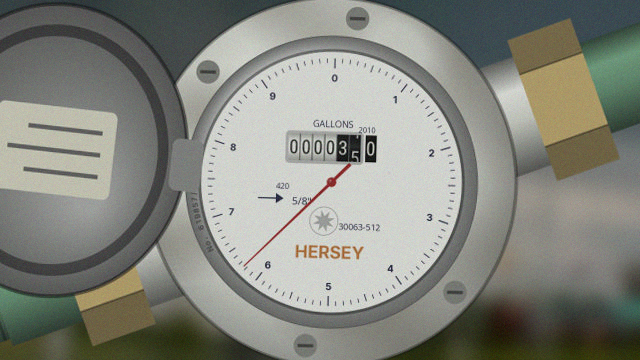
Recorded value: 346.2; gal
